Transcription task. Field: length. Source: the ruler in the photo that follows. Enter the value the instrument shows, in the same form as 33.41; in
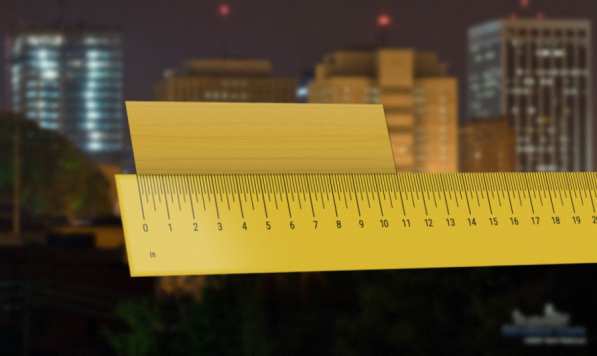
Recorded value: 11; in
